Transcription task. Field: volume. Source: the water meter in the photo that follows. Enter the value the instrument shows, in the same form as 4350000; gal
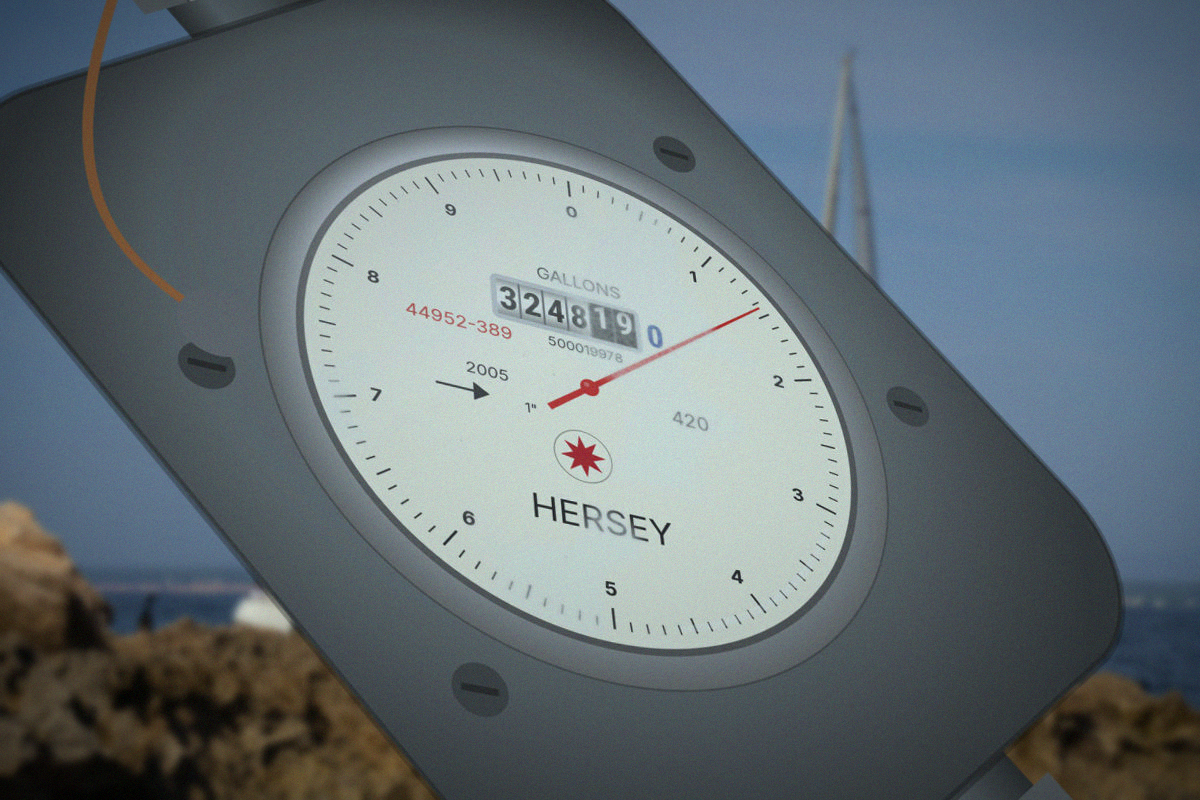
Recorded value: 3248191.4; gal
